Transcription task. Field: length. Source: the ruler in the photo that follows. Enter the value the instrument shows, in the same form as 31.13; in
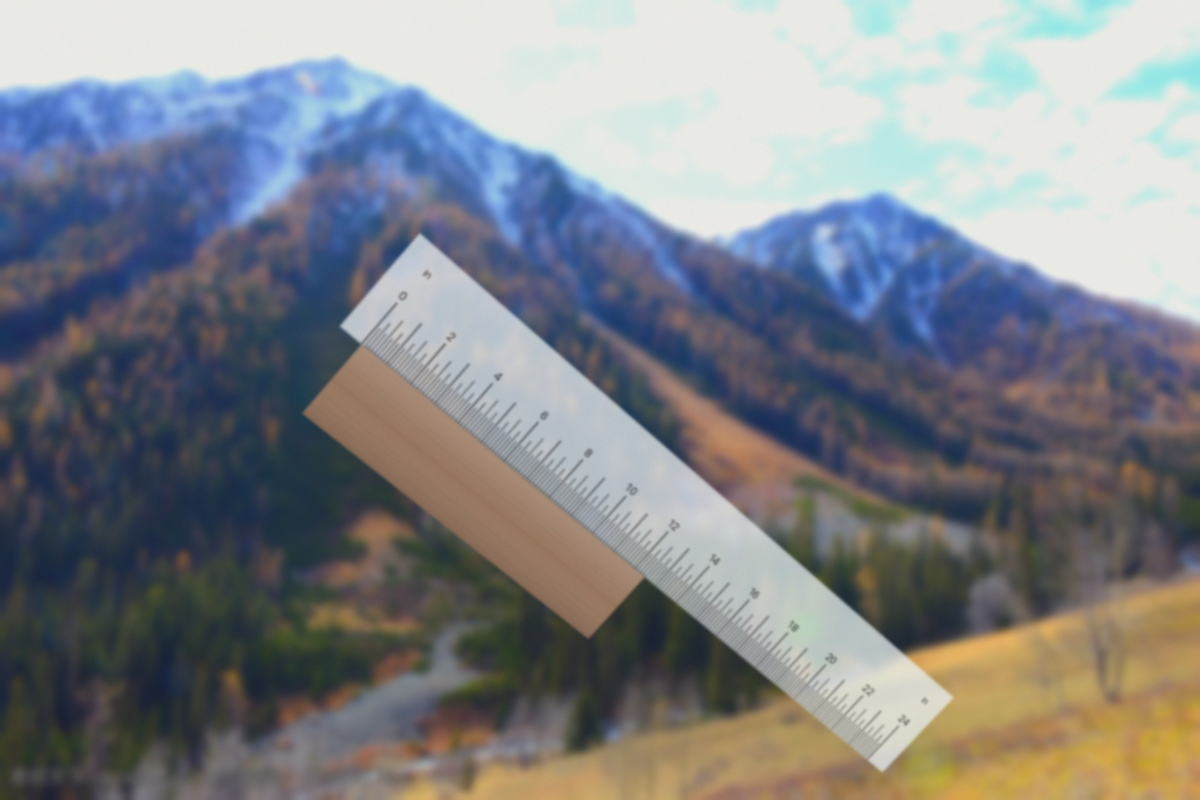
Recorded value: 12.5; in
